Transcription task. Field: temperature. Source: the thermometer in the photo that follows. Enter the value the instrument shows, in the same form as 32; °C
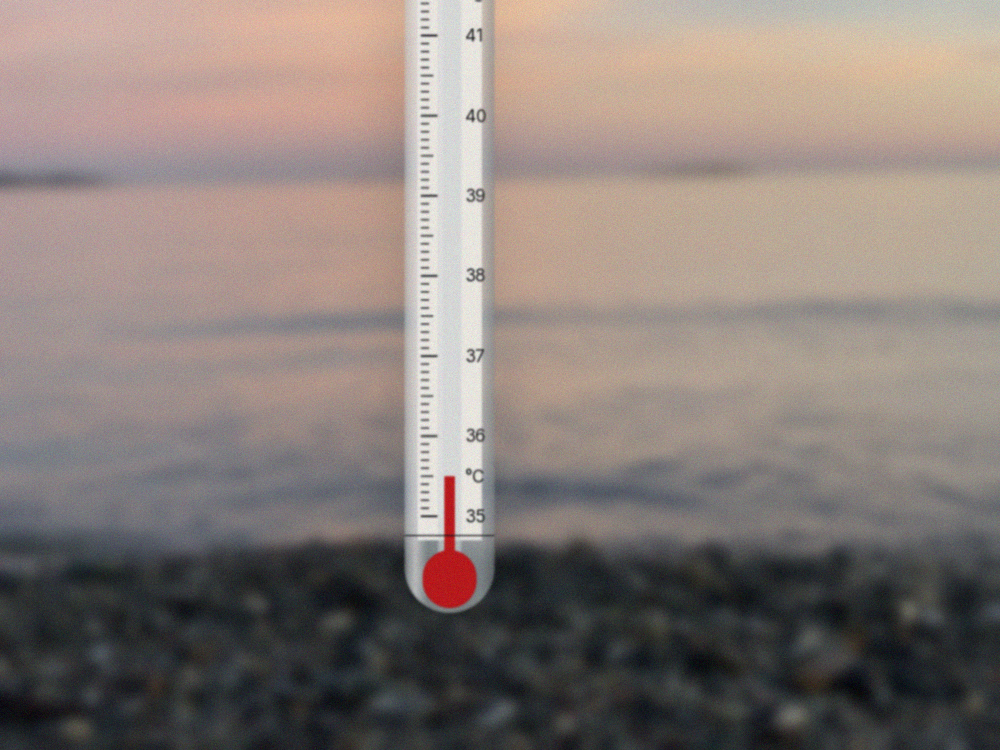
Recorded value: 35.5; °C
